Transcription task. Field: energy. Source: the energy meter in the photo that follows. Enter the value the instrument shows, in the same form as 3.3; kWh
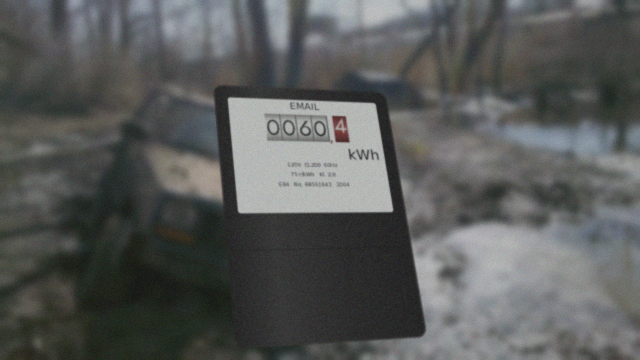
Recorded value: 60.4; kWh
